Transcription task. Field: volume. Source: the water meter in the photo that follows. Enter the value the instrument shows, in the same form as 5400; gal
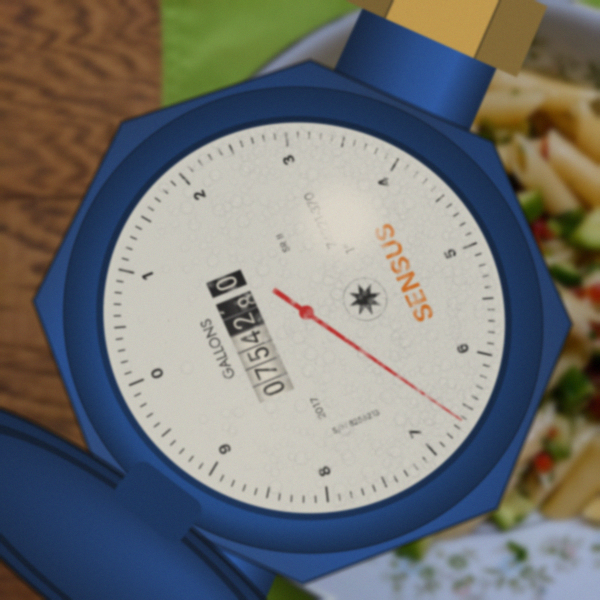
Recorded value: 754276.6; gal
